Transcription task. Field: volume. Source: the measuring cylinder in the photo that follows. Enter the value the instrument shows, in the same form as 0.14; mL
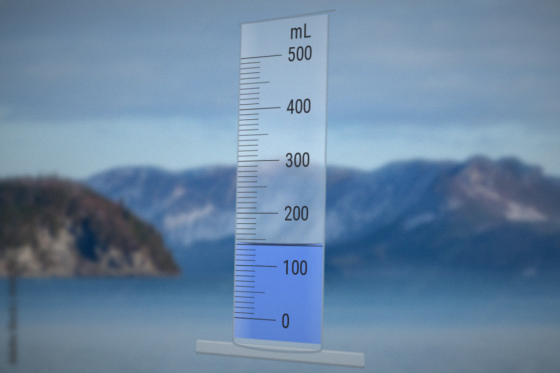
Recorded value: 140; mL
